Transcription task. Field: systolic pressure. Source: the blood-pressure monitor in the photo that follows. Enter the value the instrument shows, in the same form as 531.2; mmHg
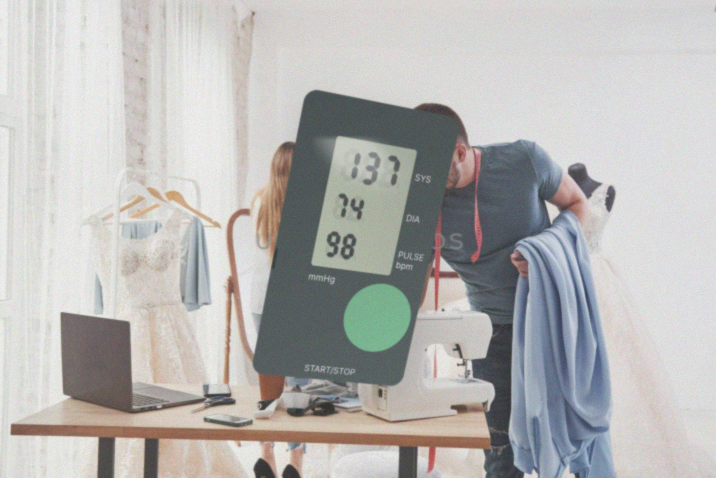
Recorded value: 137; mmHg
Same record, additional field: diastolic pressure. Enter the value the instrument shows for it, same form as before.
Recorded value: 74; mmHg
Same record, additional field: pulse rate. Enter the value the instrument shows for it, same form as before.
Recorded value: 98; bpm
